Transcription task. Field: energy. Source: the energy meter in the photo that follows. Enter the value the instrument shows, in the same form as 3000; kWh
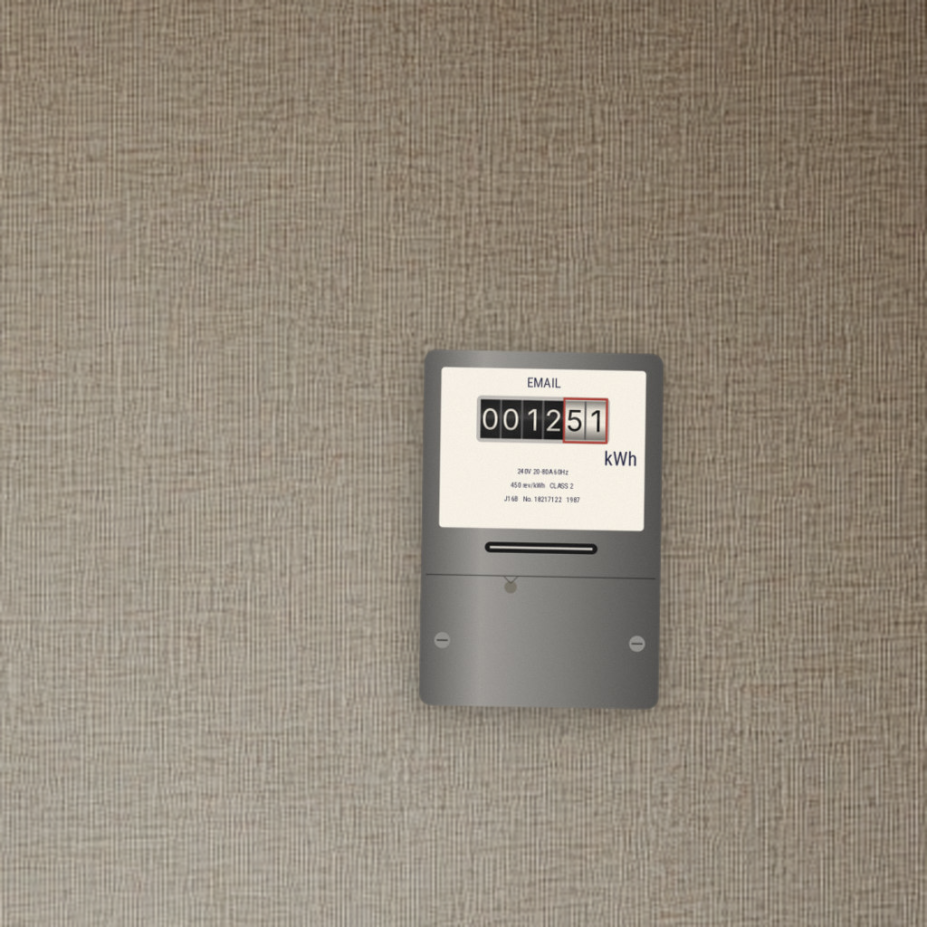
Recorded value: 12.51; kWh
